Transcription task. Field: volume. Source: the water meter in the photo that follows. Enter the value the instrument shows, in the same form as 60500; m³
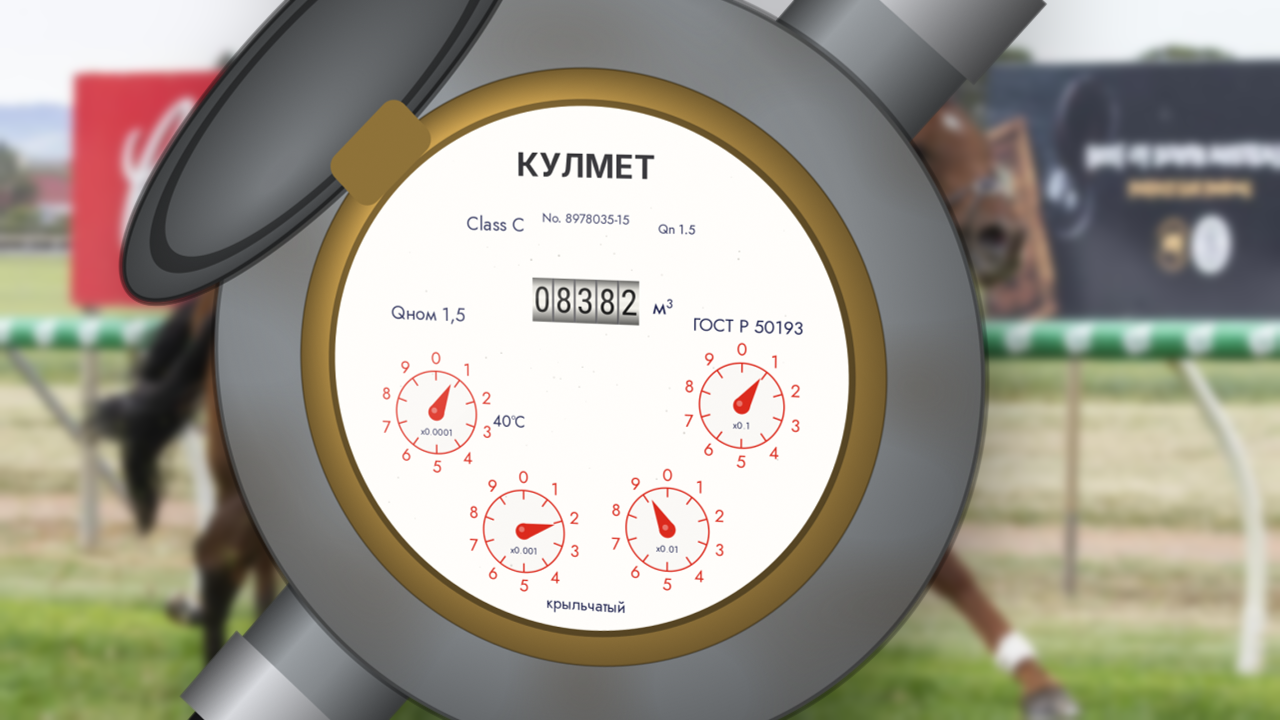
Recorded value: 8382.0920; m³
